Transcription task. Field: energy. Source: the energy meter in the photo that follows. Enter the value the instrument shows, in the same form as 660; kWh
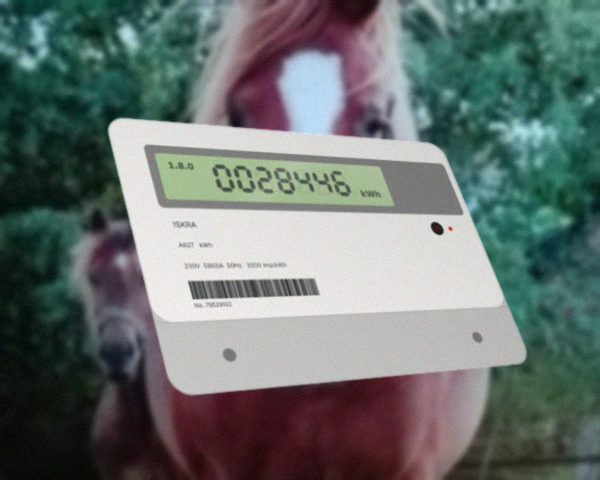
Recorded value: 28446; kWh
